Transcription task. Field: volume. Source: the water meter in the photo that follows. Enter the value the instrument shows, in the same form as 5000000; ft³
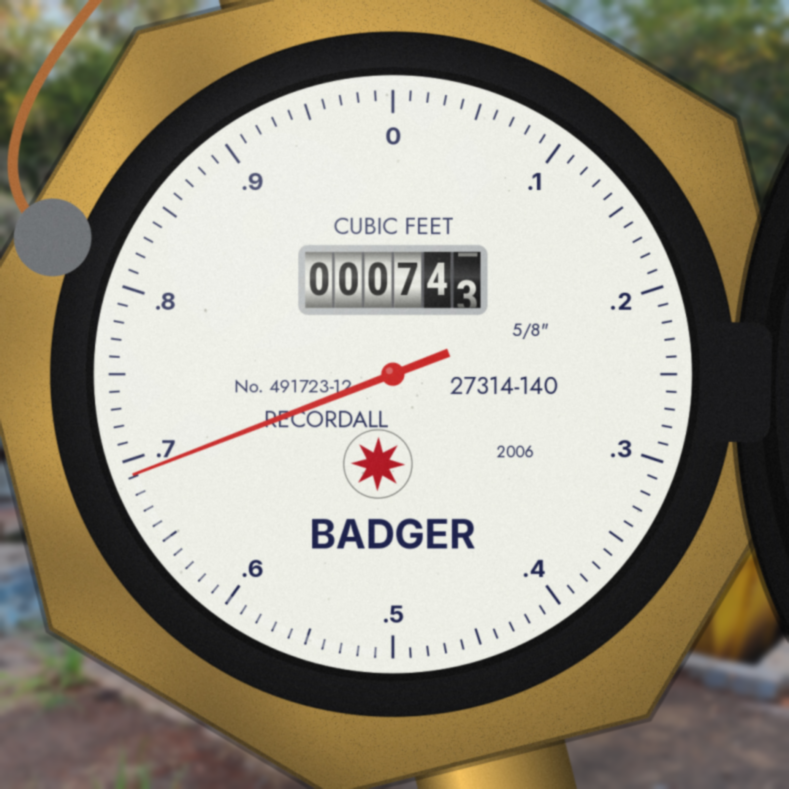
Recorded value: 742.69; ft³
